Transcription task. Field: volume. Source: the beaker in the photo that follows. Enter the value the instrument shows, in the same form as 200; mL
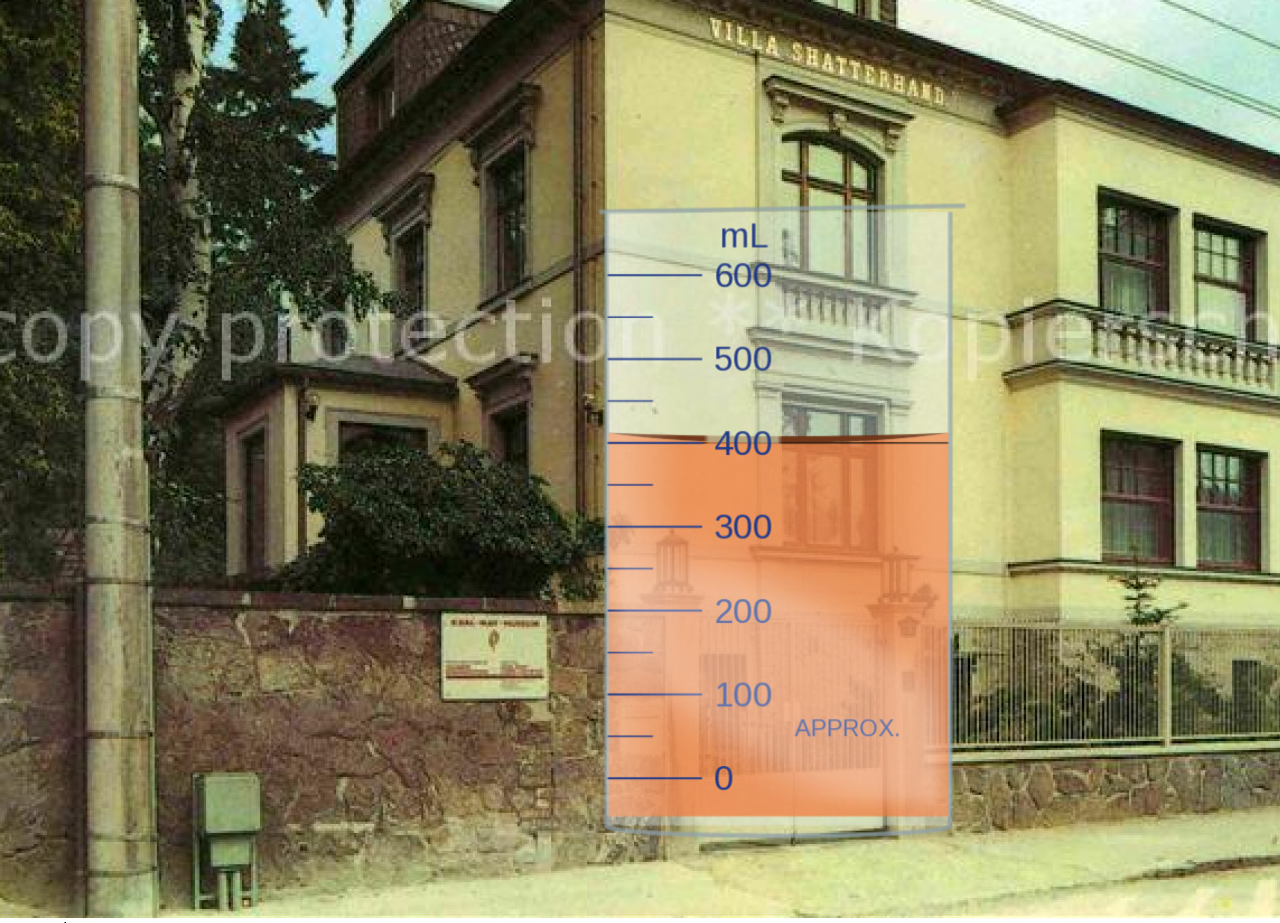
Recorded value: 400; mL
